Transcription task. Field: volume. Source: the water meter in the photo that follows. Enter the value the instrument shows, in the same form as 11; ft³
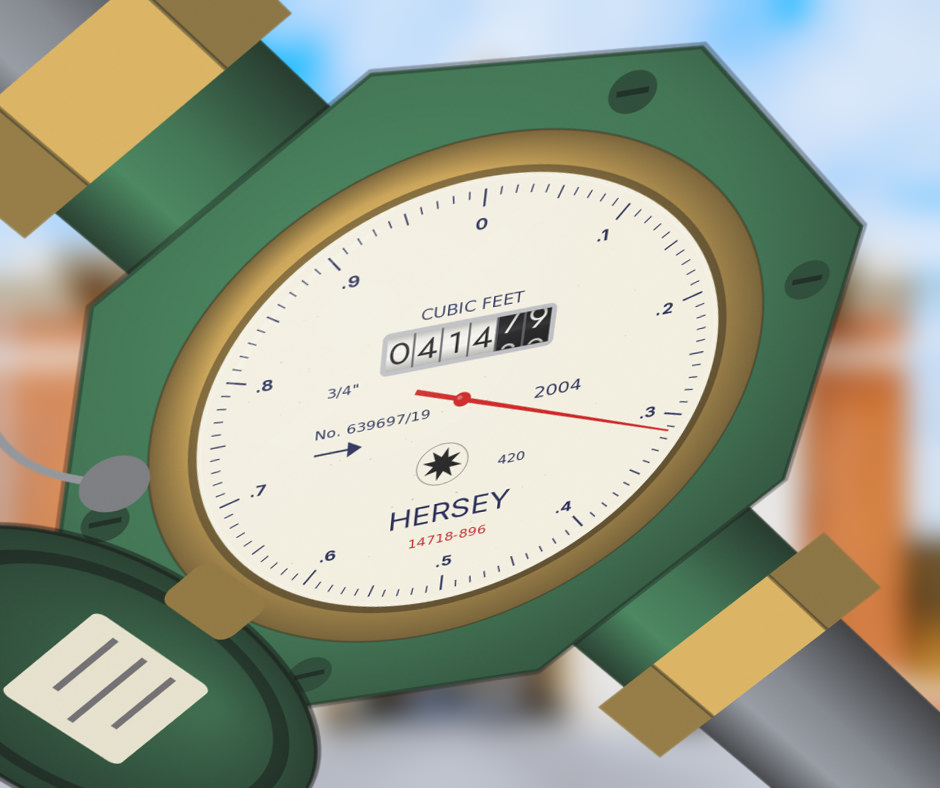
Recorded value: 41479.31; ft³
